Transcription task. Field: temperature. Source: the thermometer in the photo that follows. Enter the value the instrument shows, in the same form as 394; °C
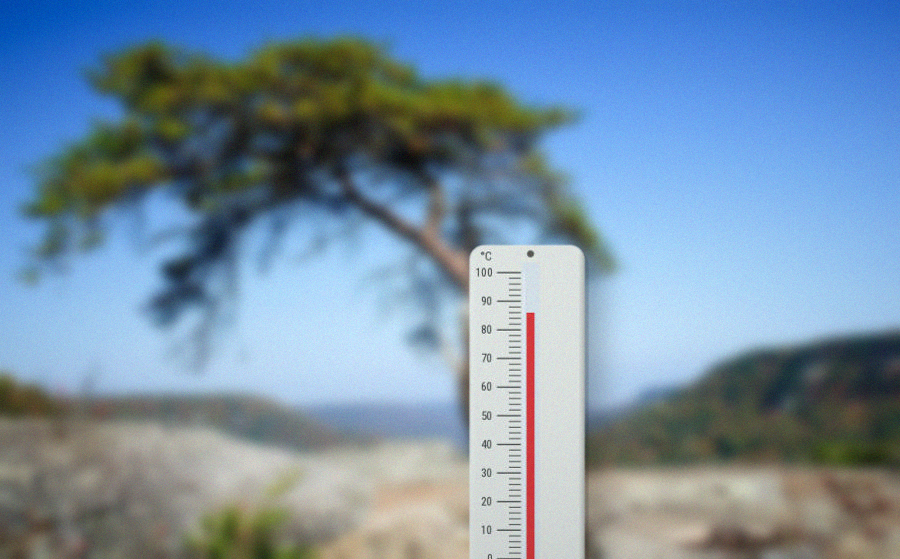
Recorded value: 86; °C
